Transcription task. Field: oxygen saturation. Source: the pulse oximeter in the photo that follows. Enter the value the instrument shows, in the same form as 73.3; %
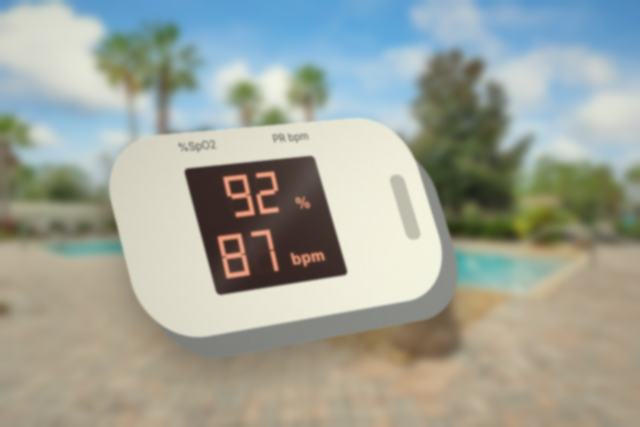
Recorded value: 92; %
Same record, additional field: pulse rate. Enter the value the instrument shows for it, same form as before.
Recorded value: 87; bpm
